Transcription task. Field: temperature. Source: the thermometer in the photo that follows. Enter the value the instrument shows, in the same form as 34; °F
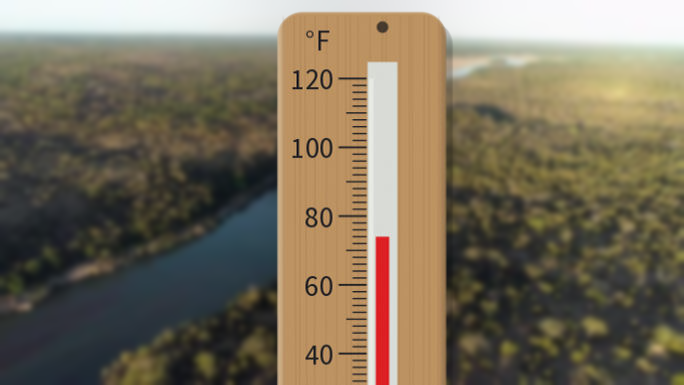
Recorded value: 74; °F
